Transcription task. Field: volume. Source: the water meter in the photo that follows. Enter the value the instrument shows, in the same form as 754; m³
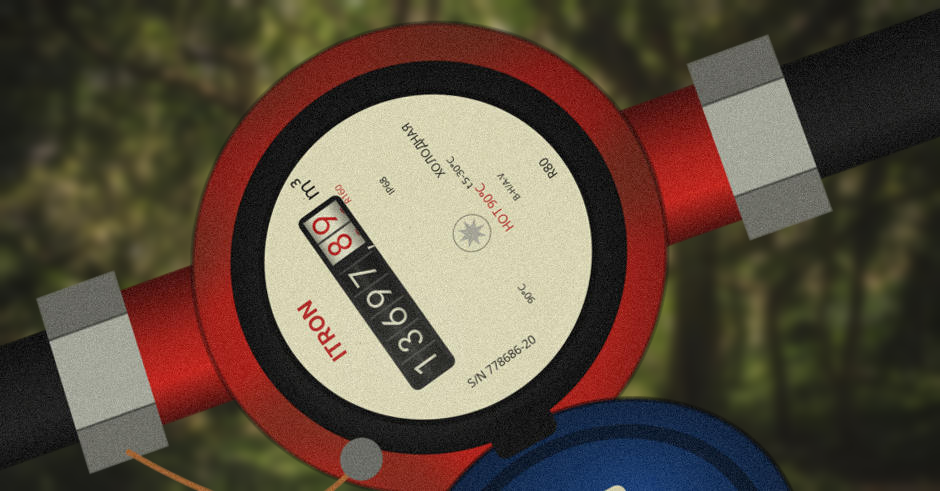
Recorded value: 13697.89; m³
